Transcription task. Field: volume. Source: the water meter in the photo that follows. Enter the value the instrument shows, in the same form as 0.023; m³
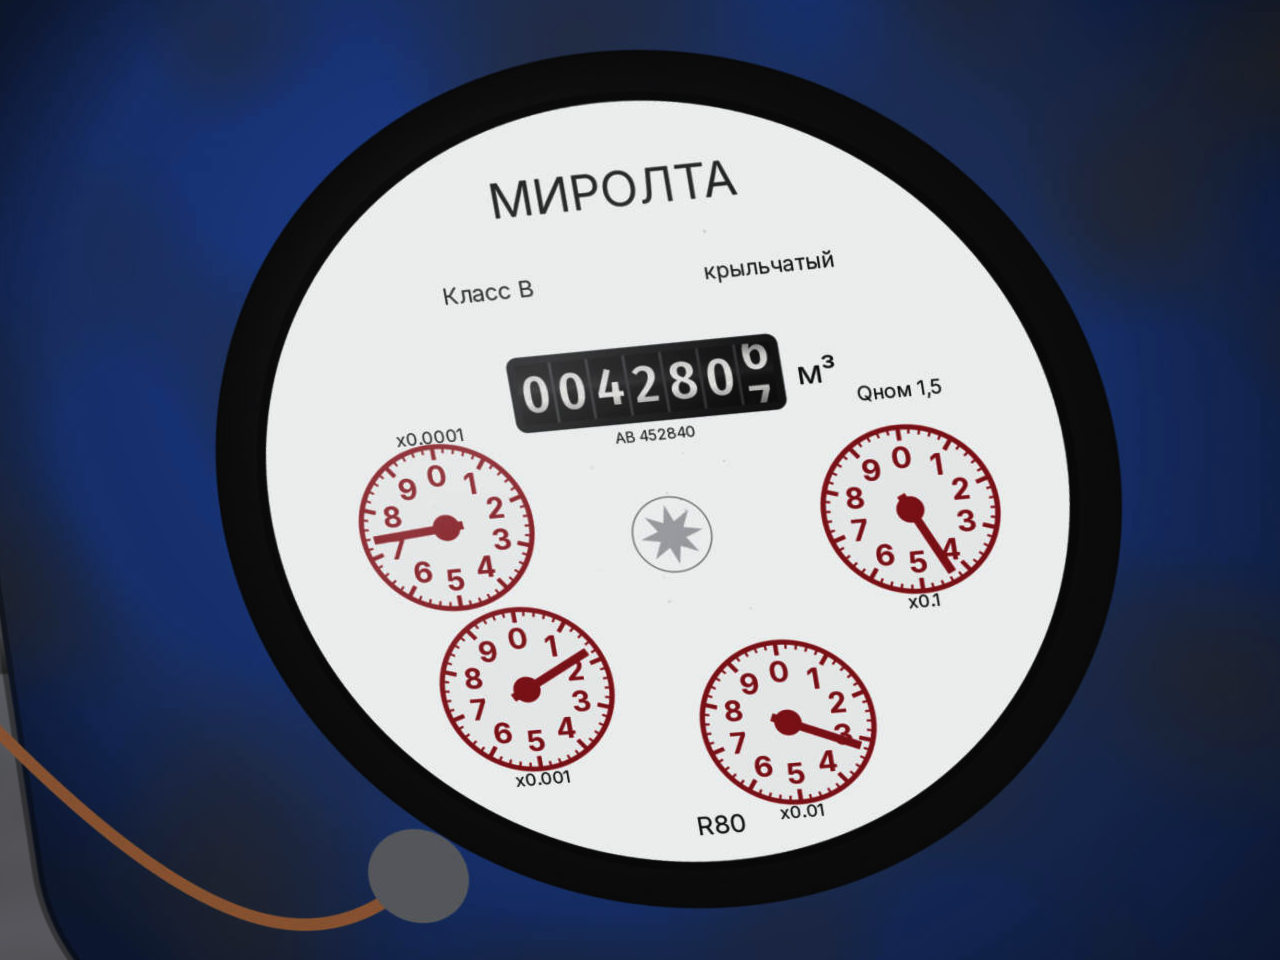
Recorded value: 42806.4317; m³
